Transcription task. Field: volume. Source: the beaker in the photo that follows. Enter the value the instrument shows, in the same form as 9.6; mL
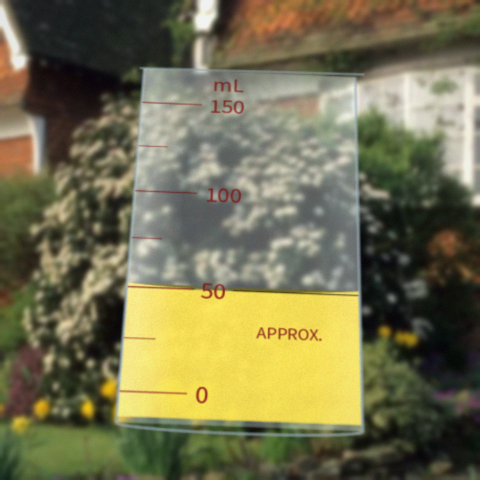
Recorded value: 50; mL
